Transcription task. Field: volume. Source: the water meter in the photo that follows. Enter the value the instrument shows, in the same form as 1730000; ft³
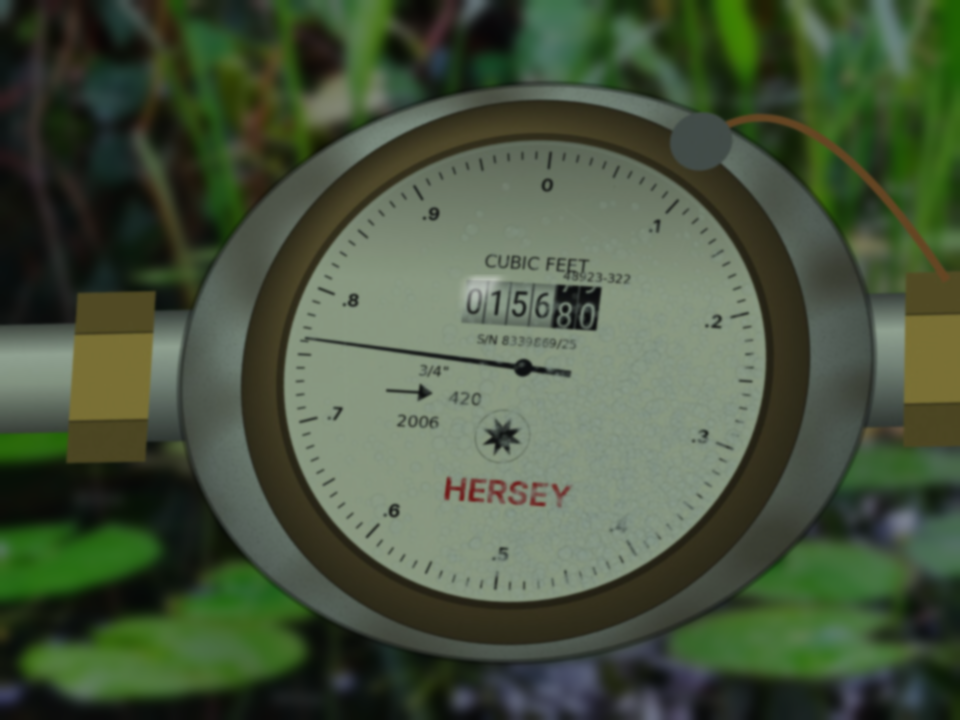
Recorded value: 15679.76; ft³
